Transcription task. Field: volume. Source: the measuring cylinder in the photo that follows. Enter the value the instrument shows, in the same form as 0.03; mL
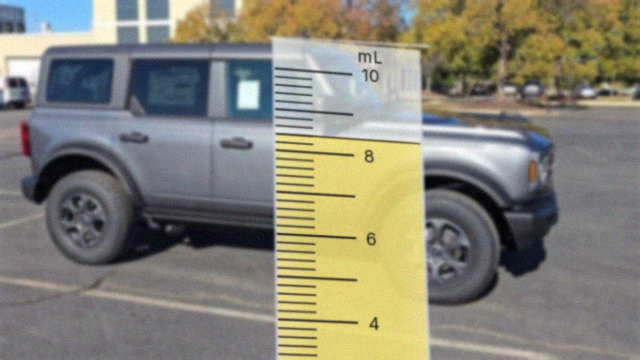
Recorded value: 8.4; mL
